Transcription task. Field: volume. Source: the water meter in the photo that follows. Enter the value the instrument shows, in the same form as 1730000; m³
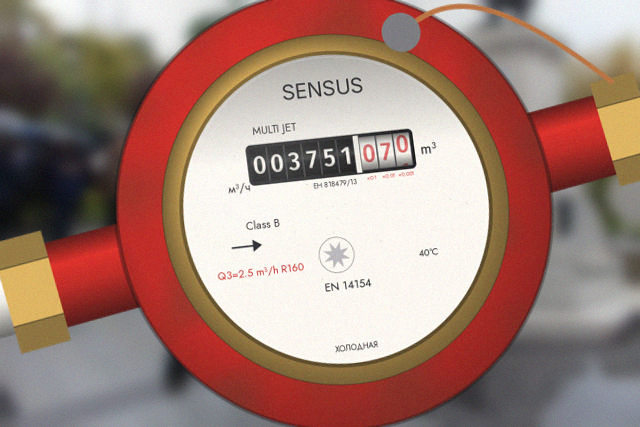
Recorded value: 3751.070; m³
